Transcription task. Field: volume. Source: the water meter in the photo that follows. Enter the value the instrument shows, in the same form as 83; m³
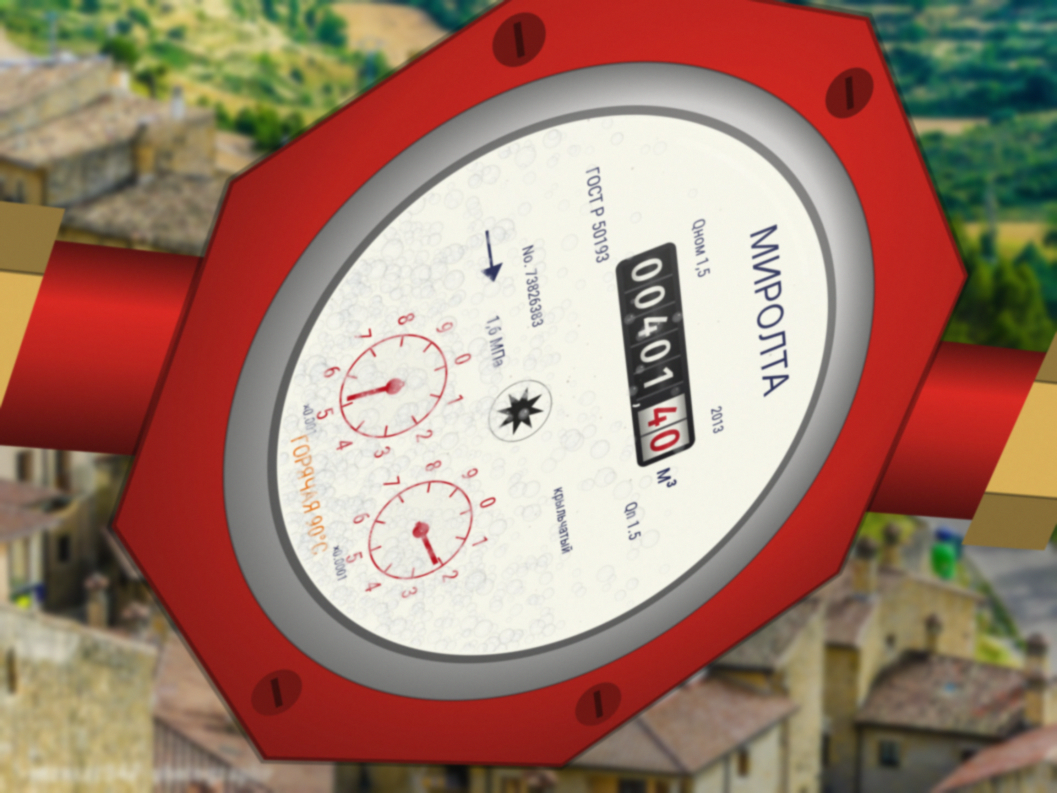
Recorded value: 401.4052; m³
